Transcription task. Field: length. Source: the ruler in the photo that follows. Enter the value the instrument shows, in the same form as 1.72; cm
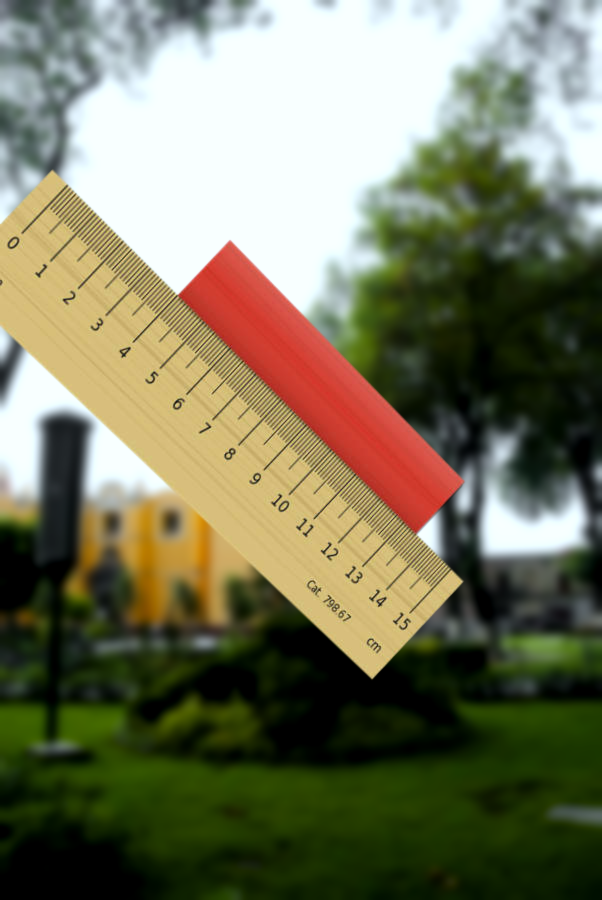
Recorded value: 9.5; cm
